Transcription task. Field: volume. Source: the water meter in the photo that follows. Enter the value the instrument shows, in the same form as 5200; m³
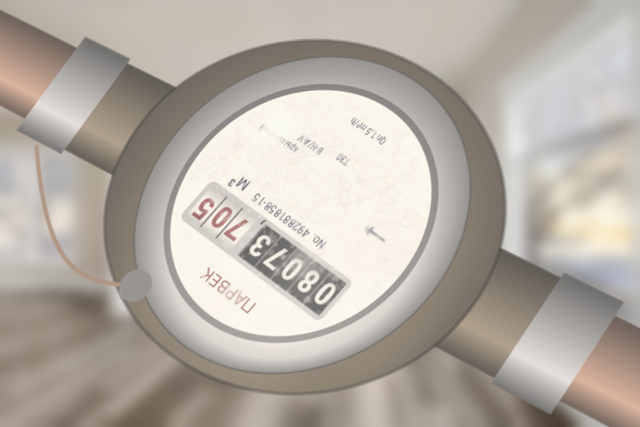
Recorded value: 8073.705; m³
